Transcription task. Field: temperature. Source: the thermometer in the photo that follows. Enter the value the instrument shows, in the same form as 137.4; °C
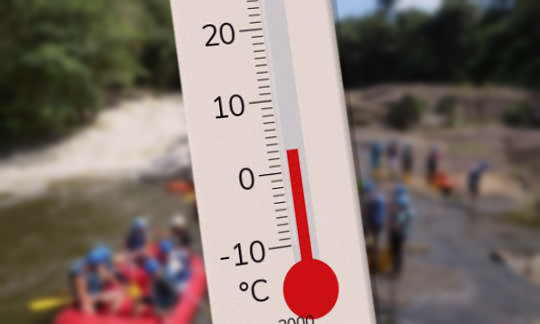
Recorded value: 3; °C
